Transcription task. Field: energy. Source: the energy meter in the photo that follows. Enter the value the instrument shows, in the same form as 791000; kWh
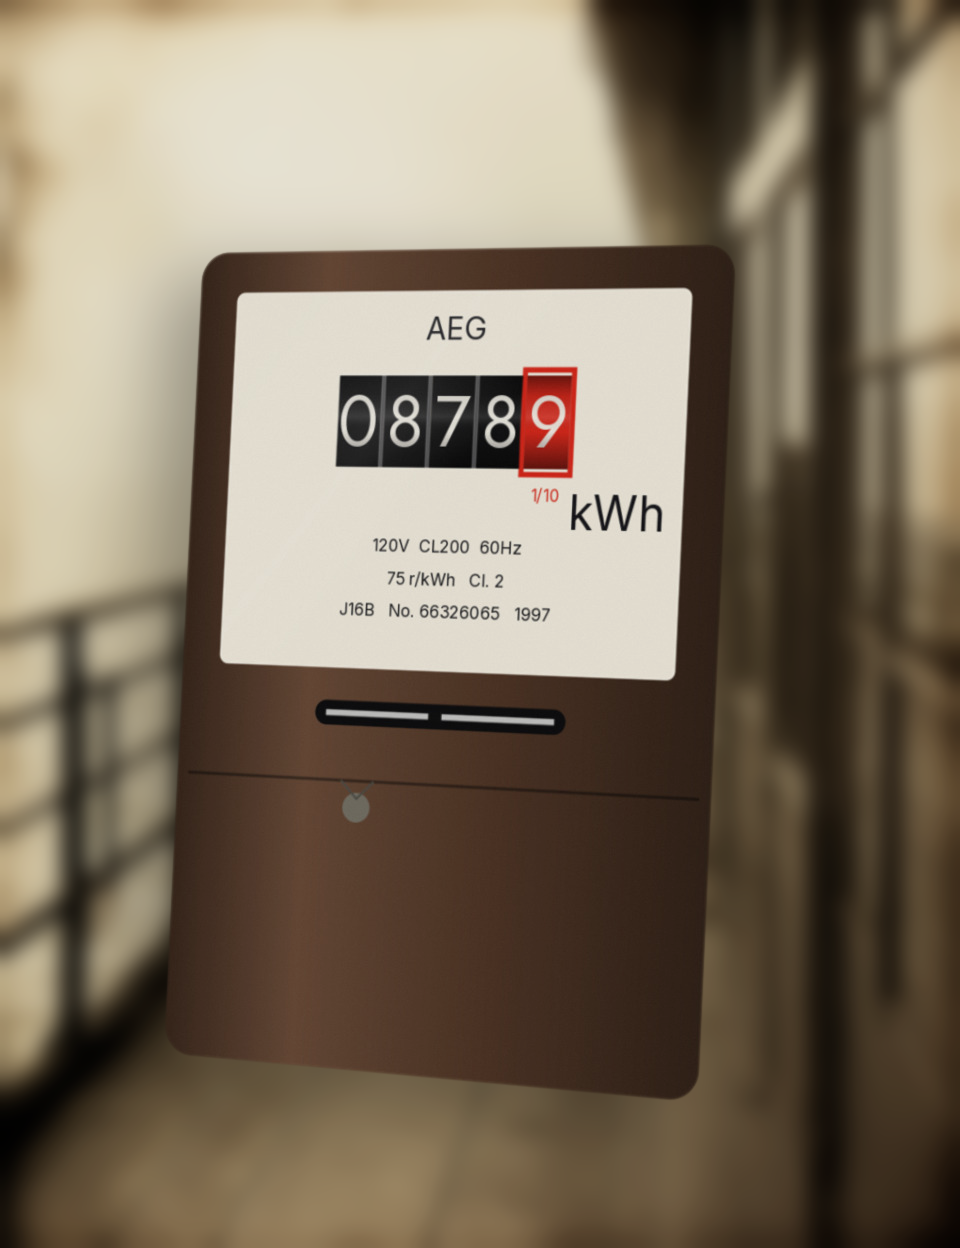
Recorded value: 878.9; kWh
